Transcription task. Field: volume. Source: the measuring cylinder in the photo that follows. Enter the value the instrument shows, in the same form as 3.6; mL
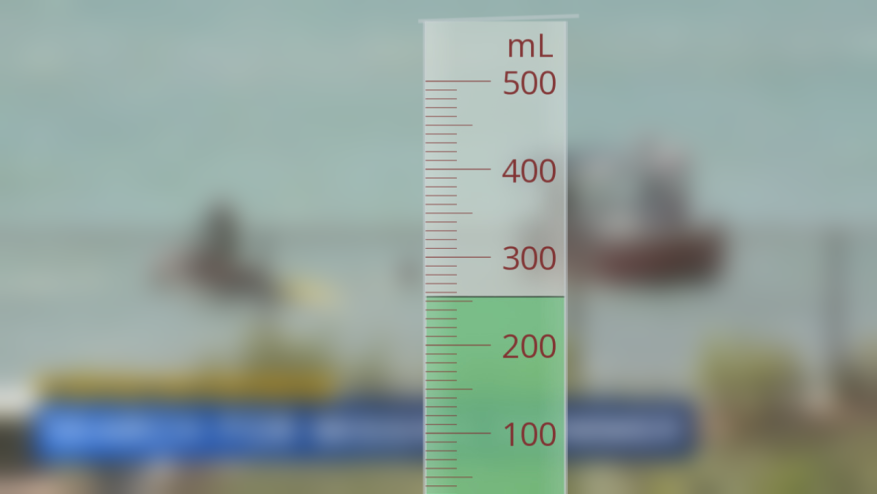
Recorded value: 255; mL
